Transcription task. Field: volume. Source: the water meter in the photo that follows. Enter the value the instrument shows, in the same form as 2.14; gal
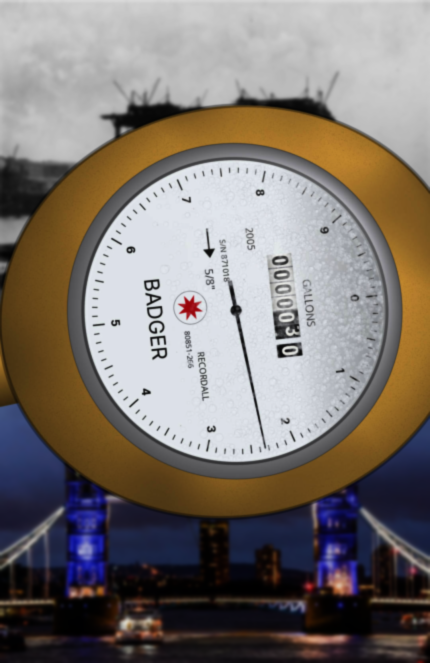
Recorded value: 32.3; gal
